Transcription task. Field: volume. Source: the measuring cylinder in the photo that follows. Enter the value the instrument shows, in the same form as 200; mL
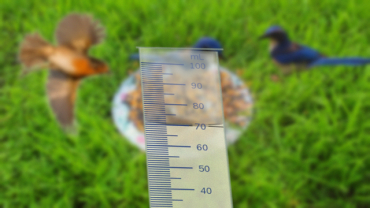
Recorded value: 70; mL
